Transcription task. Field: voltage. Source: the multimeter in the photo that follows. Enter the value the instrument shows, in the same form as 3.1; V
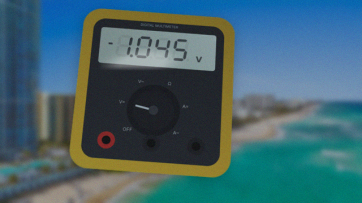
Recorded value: -1.045; V
